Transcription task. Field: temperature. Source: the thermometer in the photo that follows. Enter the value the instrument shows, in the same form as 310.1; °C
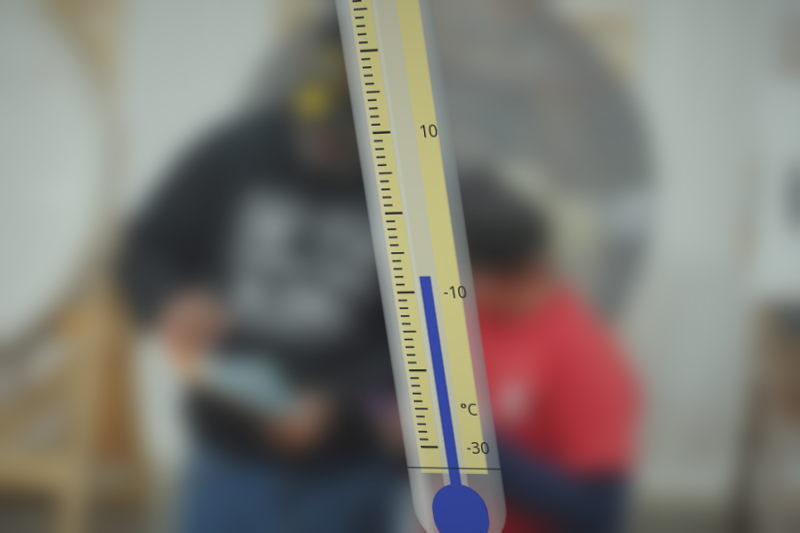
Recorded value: -8; °C
